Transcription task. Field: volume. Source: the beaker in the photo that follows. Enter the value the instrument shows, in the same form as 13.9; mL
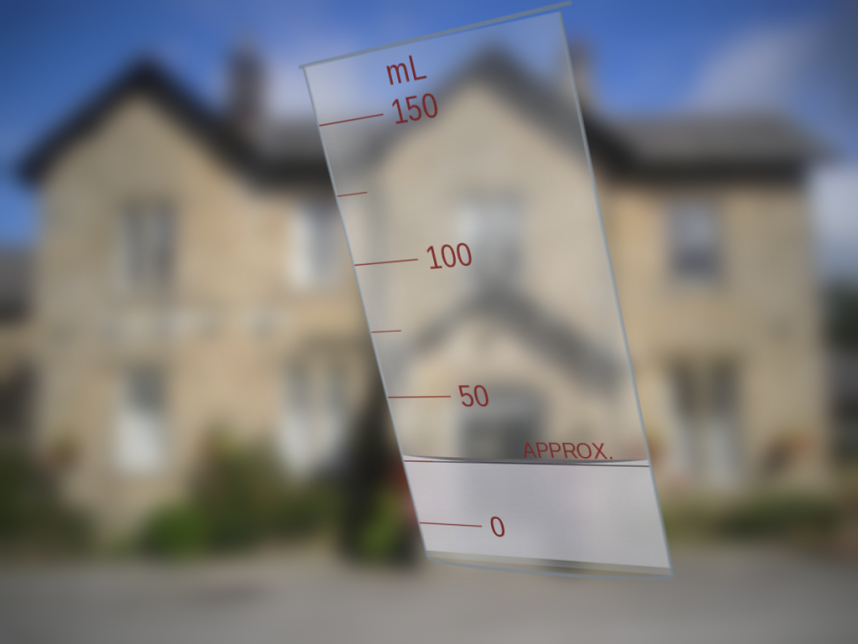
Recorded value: 25; mL
